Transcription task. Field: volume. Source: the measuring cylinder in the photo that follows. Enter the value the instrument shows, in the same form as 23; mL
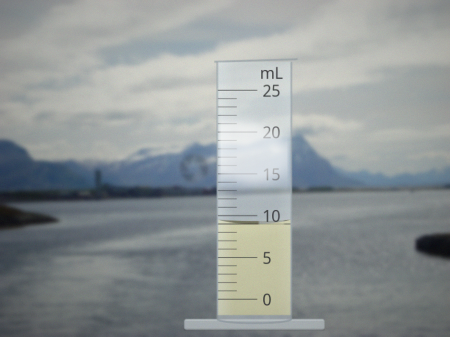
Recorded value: 9; mL
